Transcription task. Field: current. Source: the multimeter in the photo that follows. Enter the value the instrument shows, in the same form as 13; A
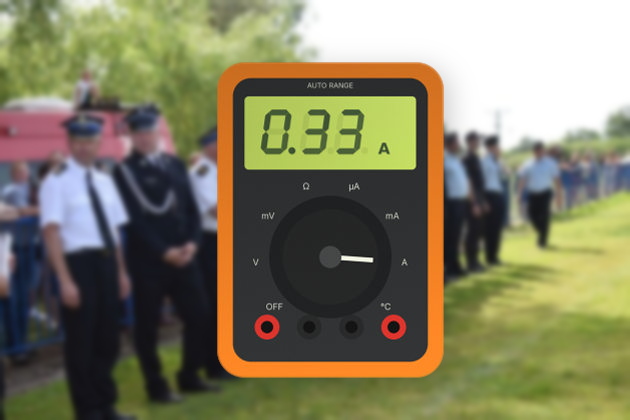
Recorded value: 0.33; A
